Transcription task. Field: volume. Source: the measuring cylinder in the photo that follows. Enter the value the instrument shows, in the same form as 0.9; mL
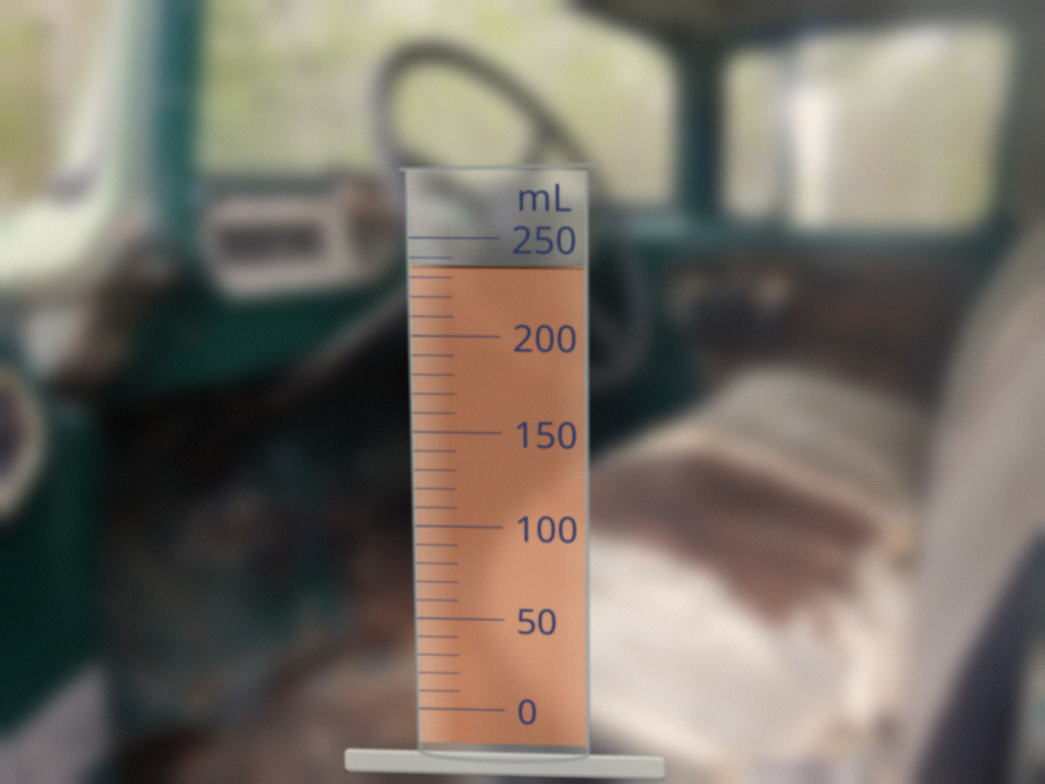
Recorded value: 235; mL
